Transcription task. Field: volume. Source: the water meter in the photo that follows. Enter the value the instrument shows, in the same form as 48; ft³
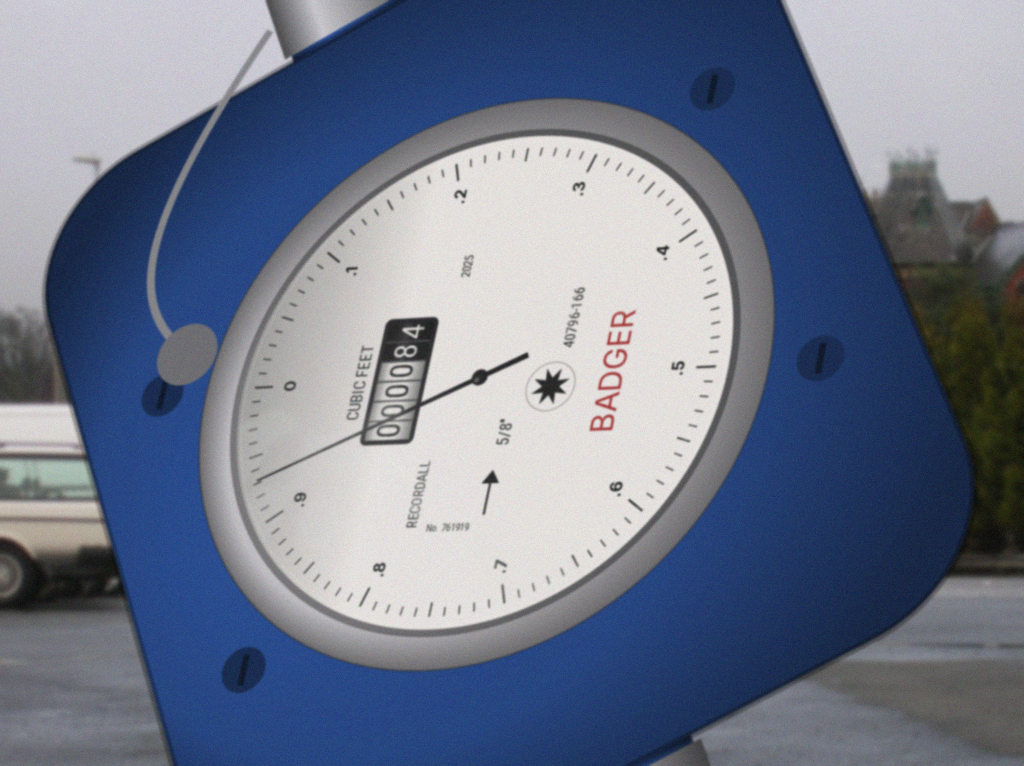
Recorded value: 83.93; ft³
